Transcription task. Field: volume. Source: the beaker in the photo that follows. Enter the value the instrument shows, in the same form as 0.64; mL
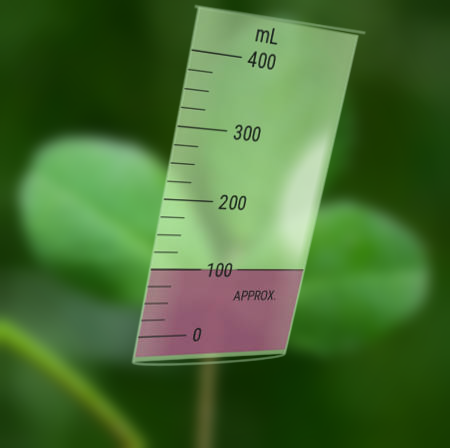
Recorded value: 100; mL
